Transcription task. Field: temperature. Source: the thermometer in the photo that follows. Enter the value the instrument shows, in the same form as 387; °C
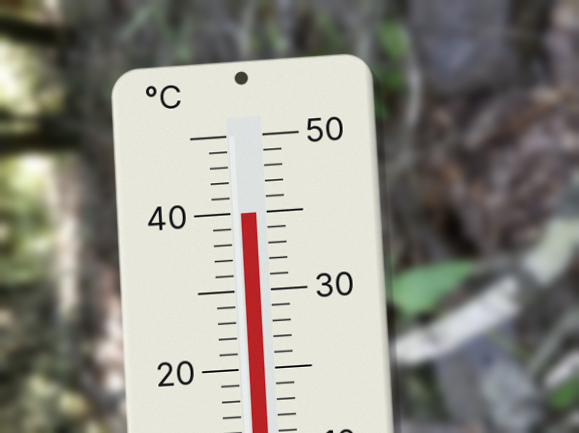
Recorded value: 40; °C
